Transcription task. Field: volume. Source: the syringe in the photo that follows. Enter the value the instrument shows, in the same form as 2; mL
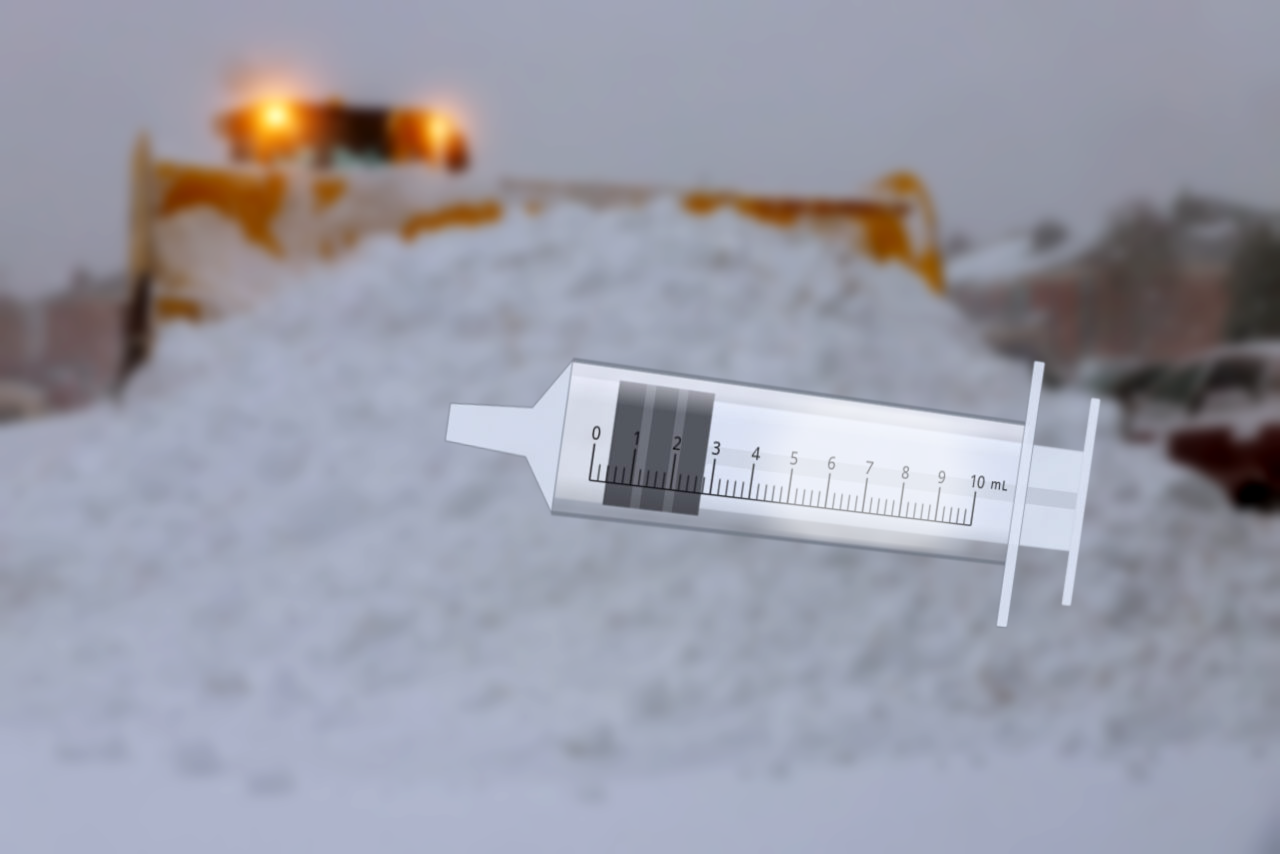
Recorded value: 0.4; mL
